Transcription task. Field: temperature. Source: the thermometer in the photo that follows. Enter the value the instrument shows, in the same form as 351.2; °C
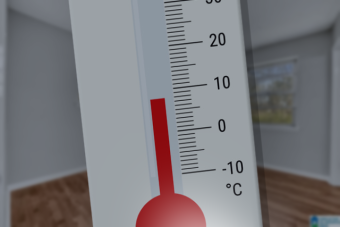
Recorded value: 8; °C
